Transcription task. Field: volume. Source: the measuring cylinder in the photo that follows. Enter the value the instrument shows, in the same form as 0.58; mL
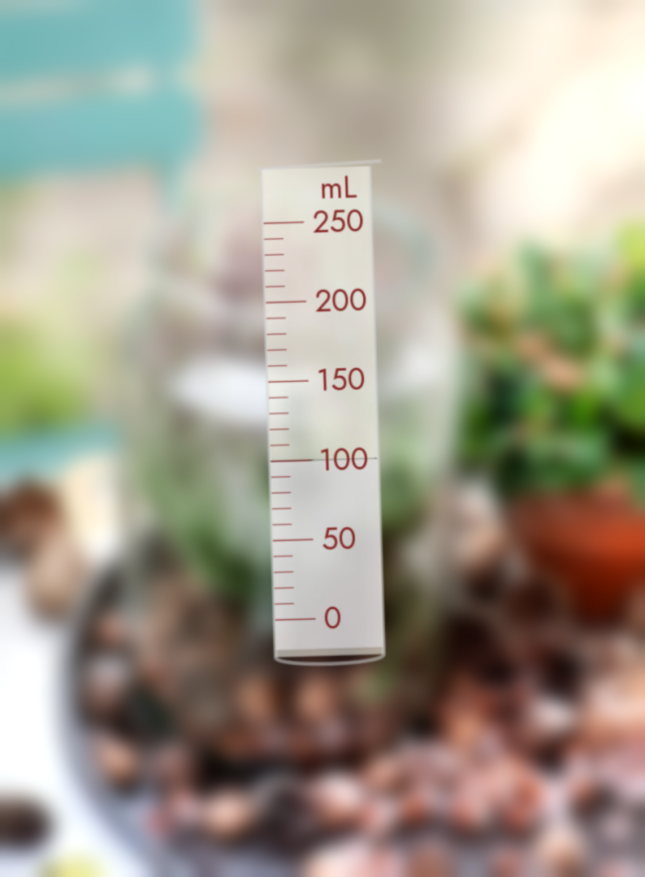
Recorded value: 100; mL
